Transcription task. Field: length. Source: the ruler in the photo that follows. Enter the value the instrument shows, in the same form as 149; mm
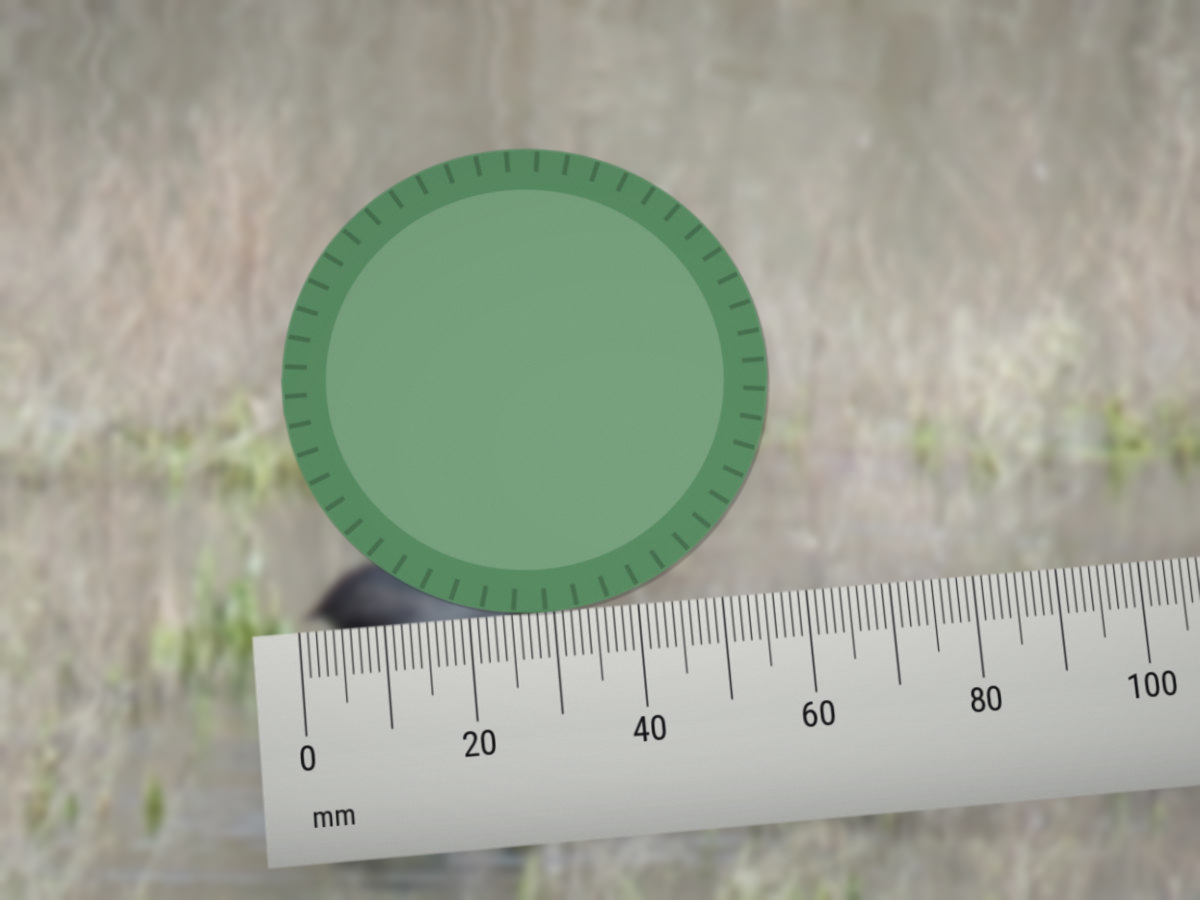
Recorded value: 58; mm
